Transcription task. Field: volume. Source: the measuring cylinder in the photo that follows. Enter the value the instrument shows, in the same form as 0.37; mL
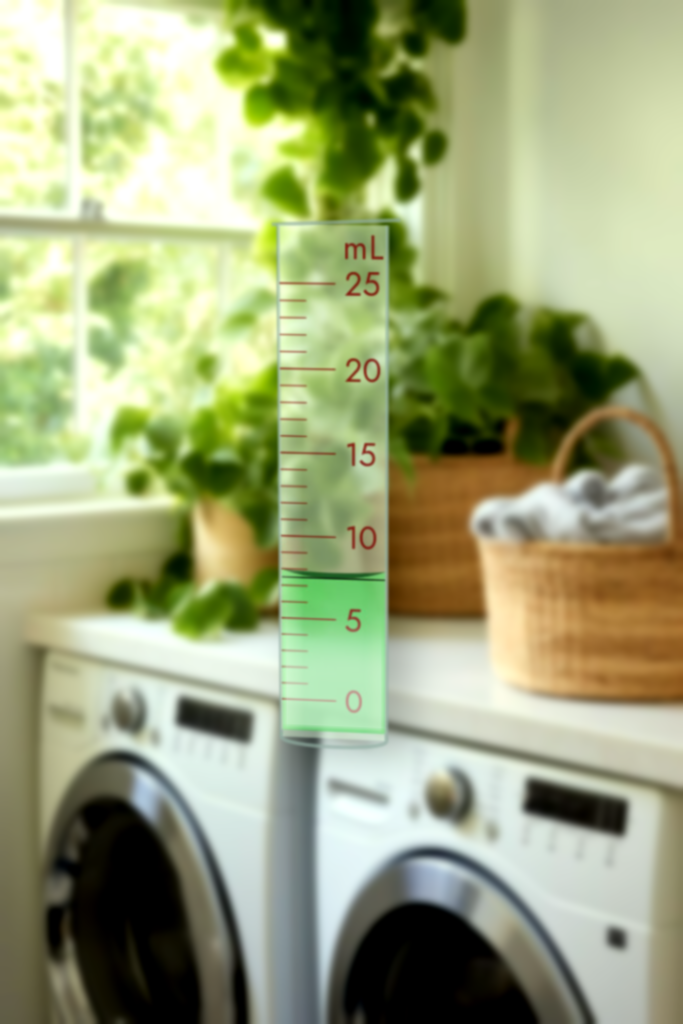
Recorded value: 7.5; mL
